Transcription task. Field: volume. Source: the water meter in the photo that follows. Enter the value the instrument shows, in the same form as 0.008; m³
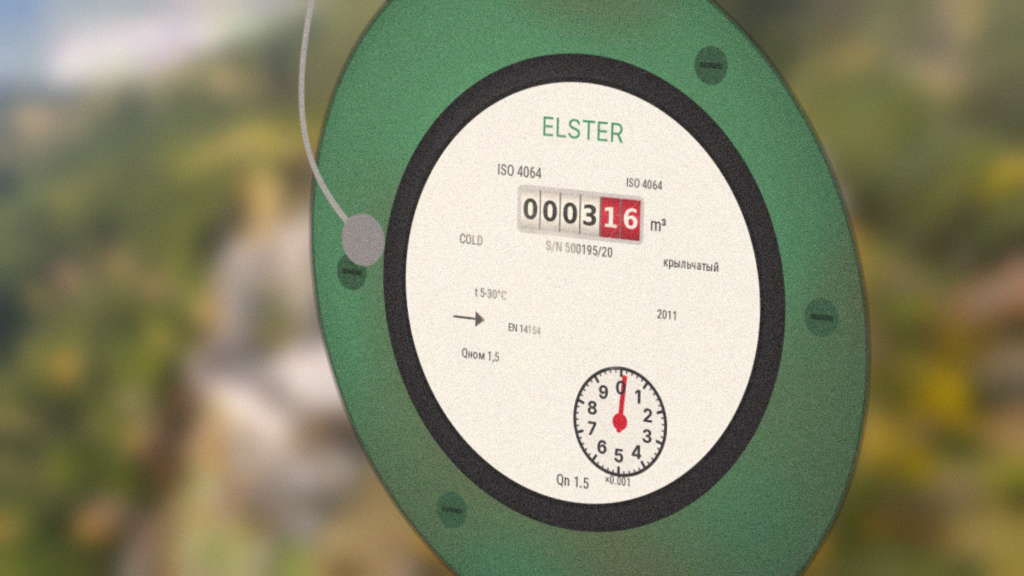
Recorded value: 3.160; m³
